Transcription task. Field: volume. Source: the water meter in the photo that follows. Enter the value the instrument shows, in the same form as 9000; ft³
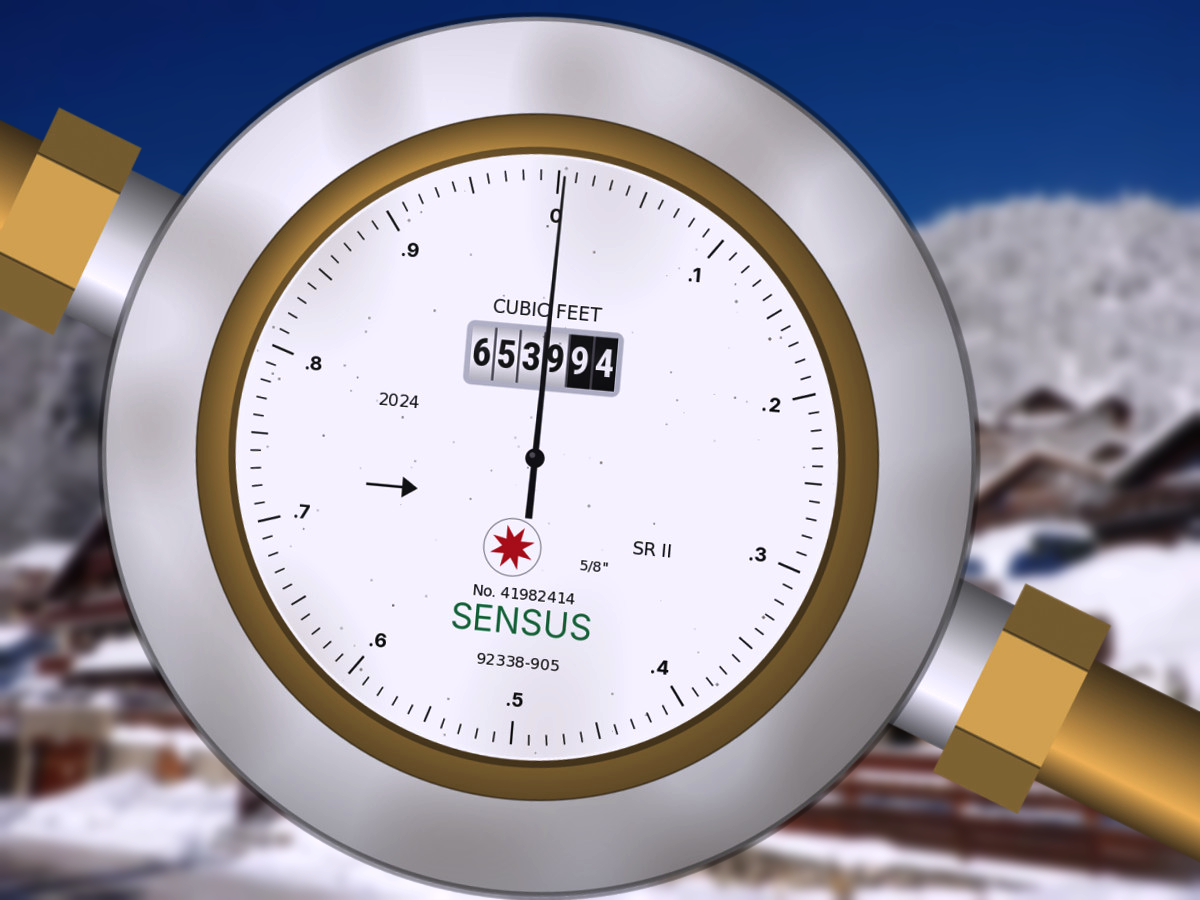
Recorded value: 653994.00; ft³
